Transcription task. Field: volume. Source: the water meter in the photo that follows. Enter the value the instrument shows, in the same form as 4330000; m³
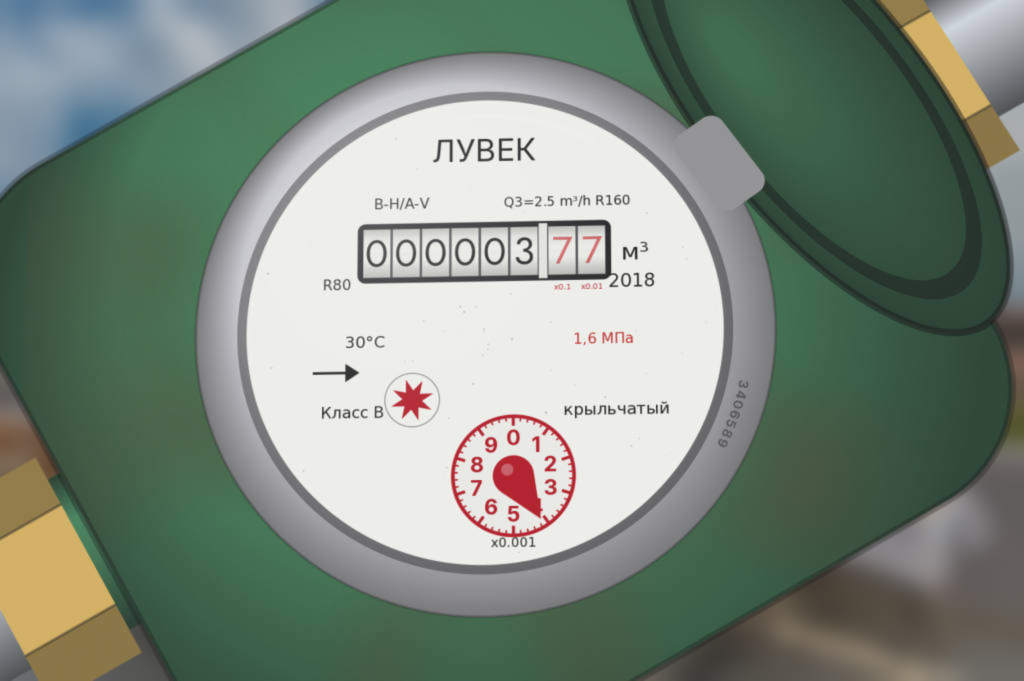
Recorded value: 3.774; m³
